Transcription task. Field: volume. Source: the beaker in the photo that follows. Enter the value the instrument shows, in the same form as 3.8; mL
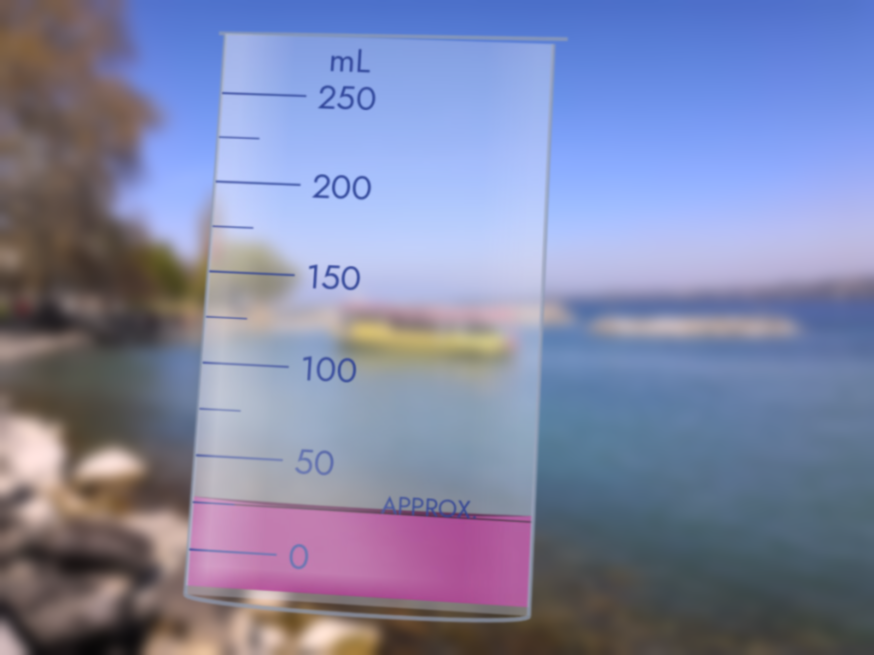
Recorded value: 25; mL
